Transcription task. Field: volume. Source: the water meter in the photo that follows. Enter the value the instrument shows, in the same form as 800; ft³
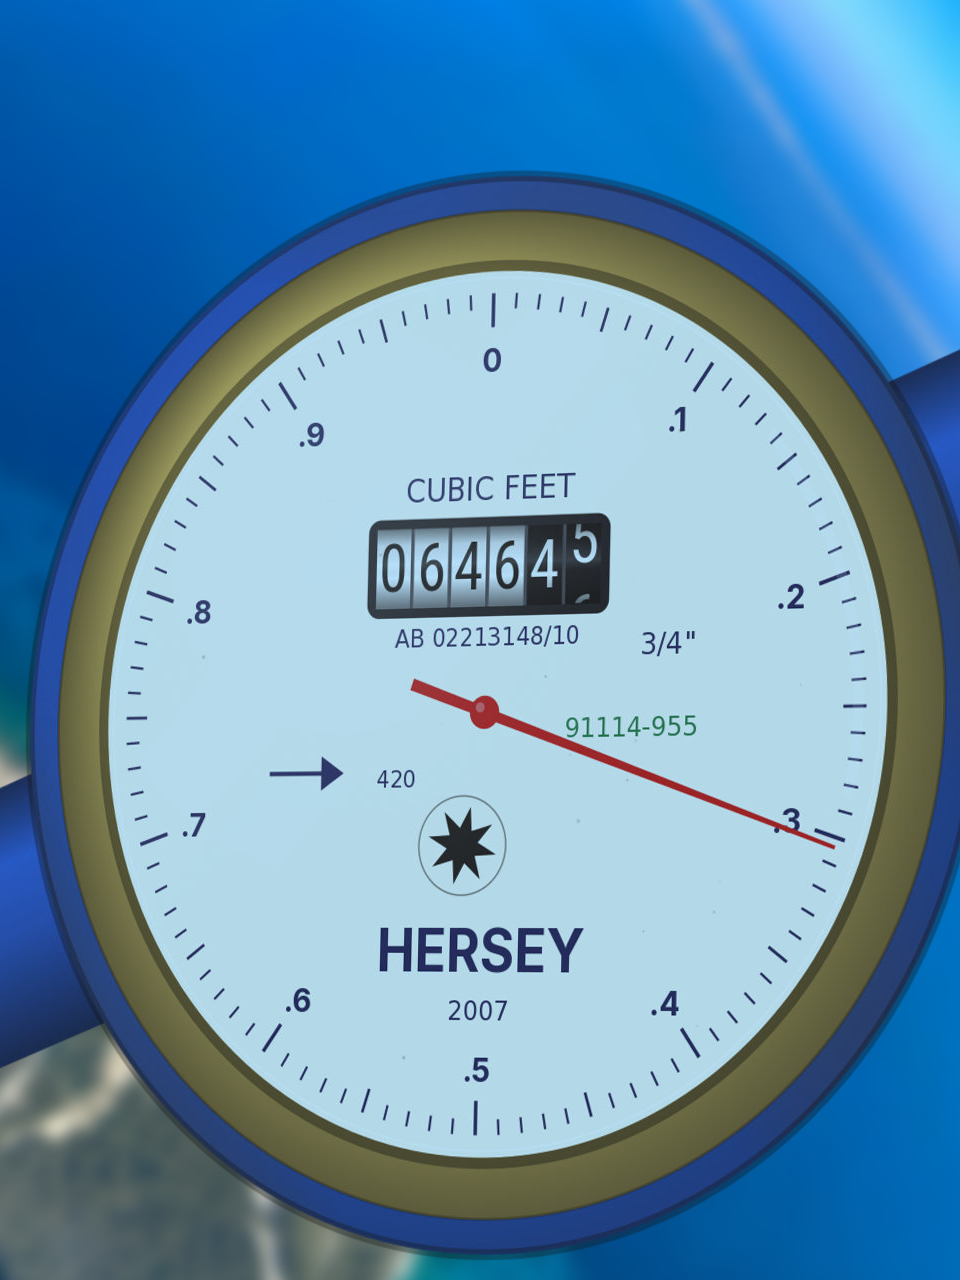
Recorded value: 64645.30; ft³
